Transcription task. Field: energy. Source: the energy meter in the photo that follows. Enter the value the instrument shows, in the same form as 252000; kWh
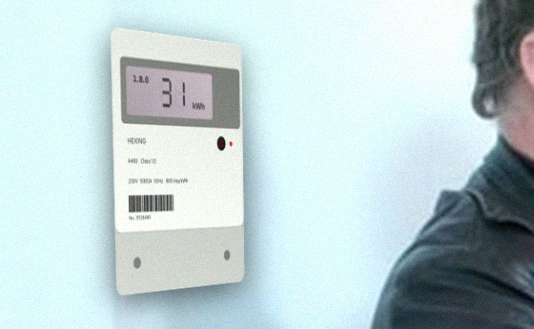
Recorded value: 31; kWh
